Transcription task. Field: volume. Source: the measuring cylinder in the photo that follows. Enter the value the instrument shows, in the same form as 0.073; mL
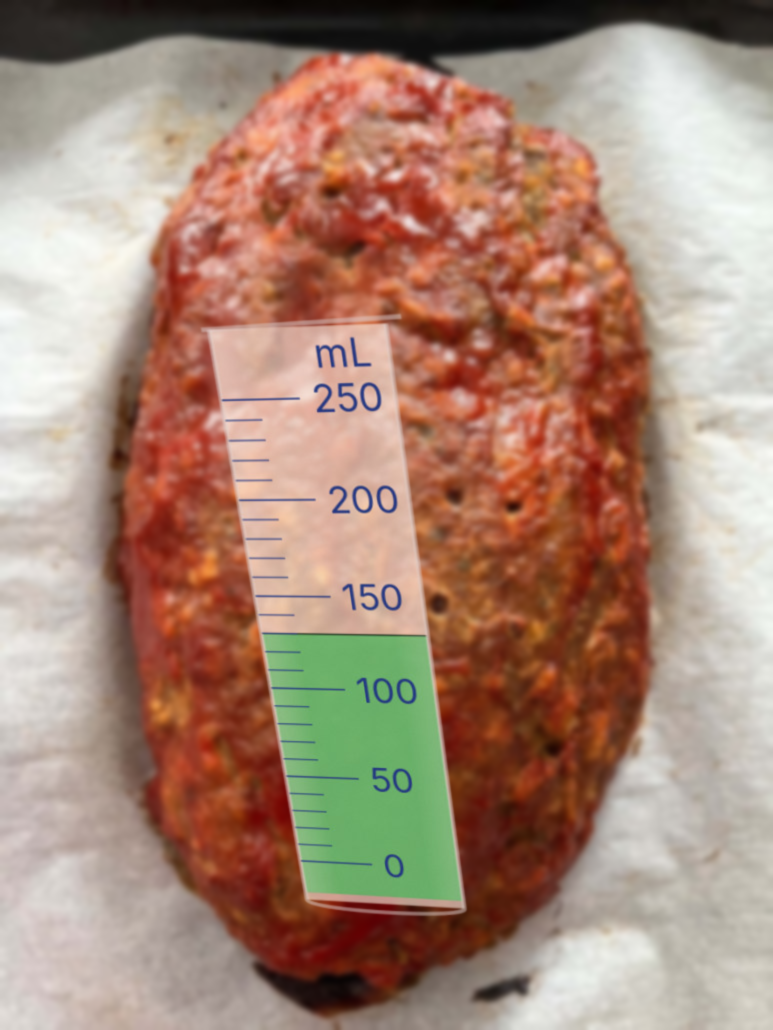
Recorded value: 130; mL
